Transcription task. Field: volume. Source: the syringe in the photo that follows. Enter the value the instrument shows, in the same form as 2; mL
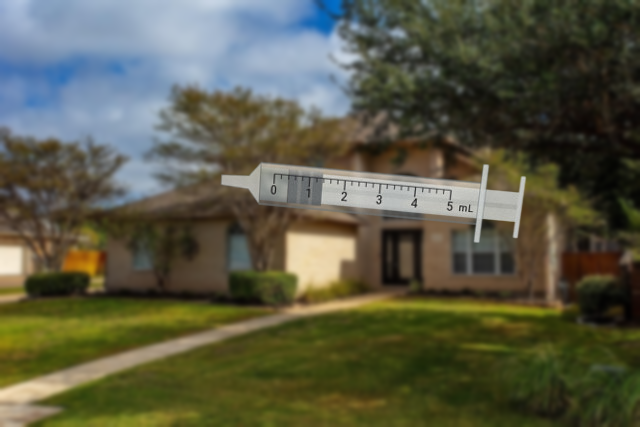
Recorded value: 0.4; mL
